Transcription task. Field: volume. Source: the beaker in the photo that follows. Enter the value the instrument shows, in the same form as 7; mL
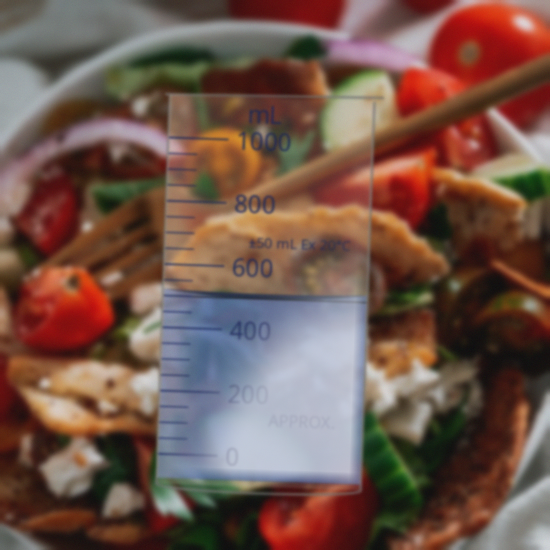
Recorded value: 500; mL
